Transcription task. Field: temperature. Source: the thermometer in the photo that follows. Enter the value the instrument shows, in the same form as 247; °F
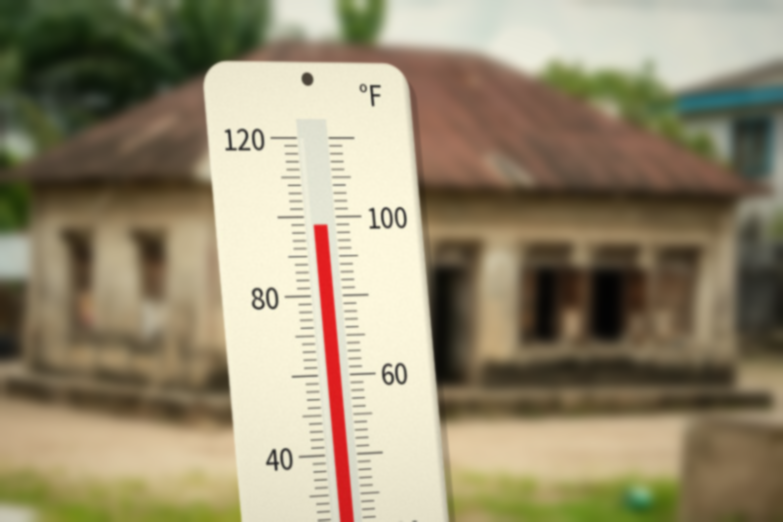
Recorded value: 98; °F
